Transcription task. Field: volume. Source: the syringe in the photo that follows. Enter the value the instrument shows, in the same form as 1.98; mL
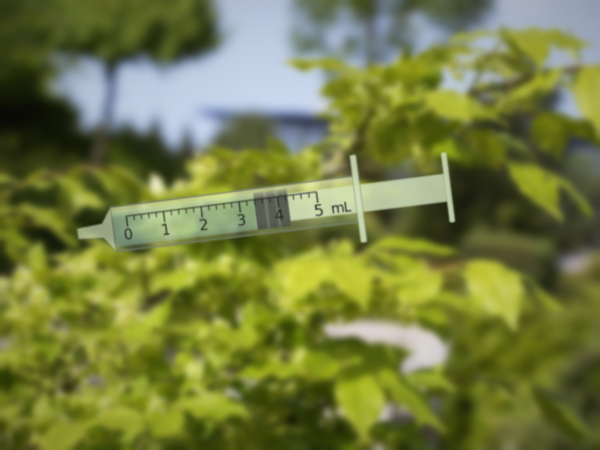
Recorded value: 3.4; mL
